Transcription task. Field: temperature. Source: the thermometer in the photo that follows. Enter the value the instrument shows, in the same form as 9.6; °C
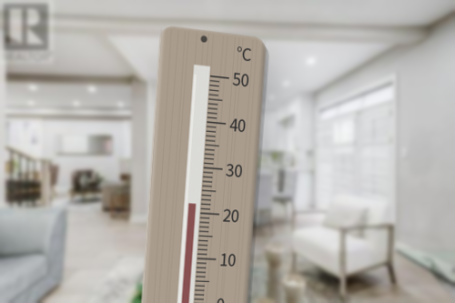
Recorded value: 22; °C
